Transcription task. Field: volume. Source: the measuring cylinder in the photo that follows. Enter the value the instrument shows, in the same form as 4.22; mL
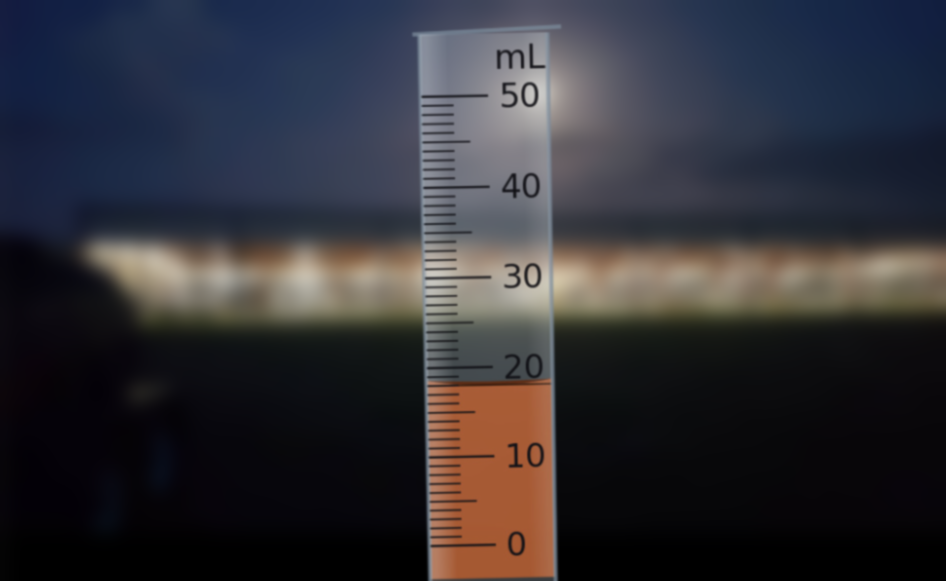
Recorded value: 18; mL
